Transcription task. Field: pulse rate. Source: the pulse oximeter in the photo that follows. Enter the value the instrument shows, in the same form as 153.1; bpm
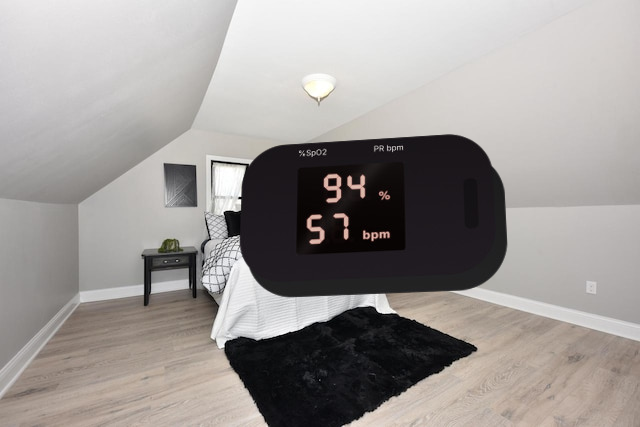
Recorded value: 57; bpm
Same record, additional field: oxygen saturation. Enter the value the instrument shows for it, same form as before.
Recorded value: 94; %
